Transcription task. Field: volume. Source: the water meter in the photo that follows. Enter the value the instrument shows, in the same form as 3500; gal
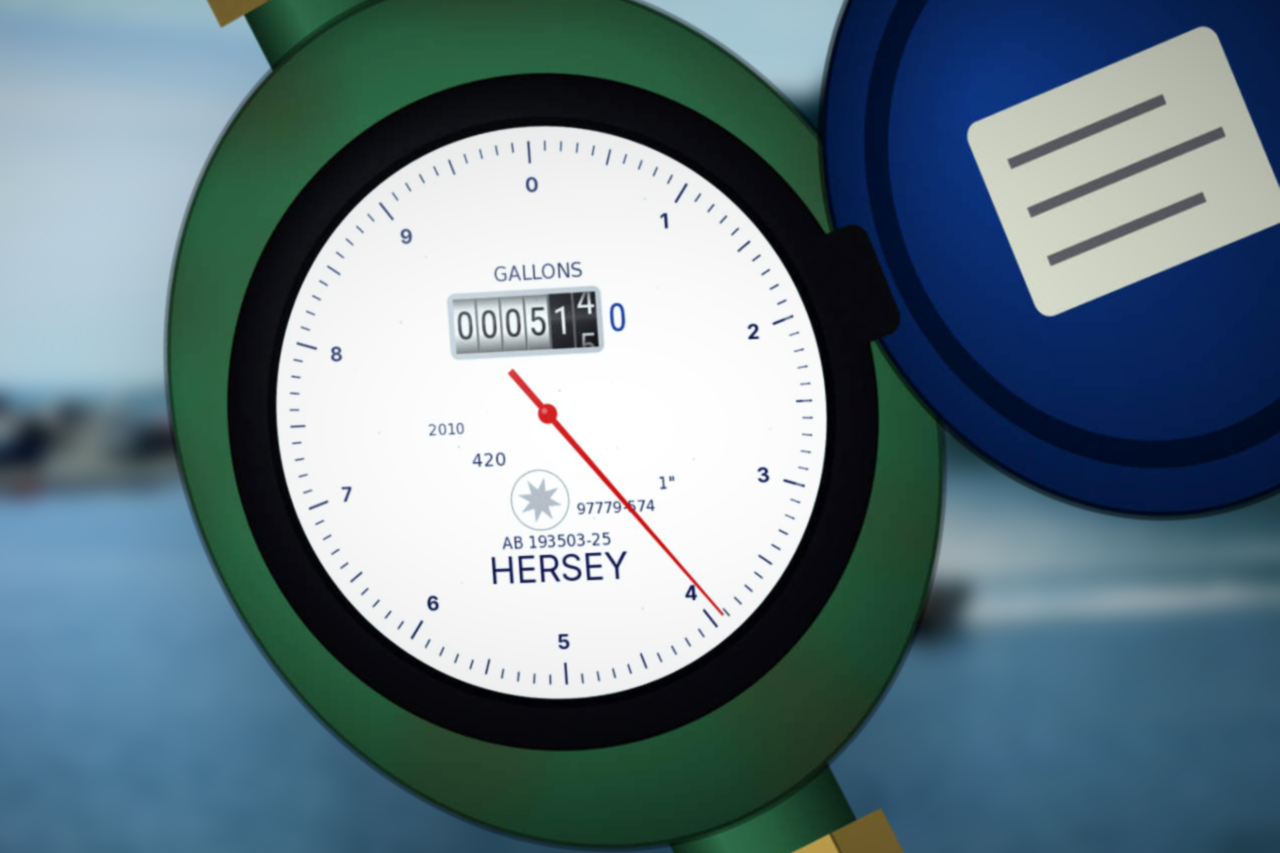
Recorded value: 5143.9; gal
